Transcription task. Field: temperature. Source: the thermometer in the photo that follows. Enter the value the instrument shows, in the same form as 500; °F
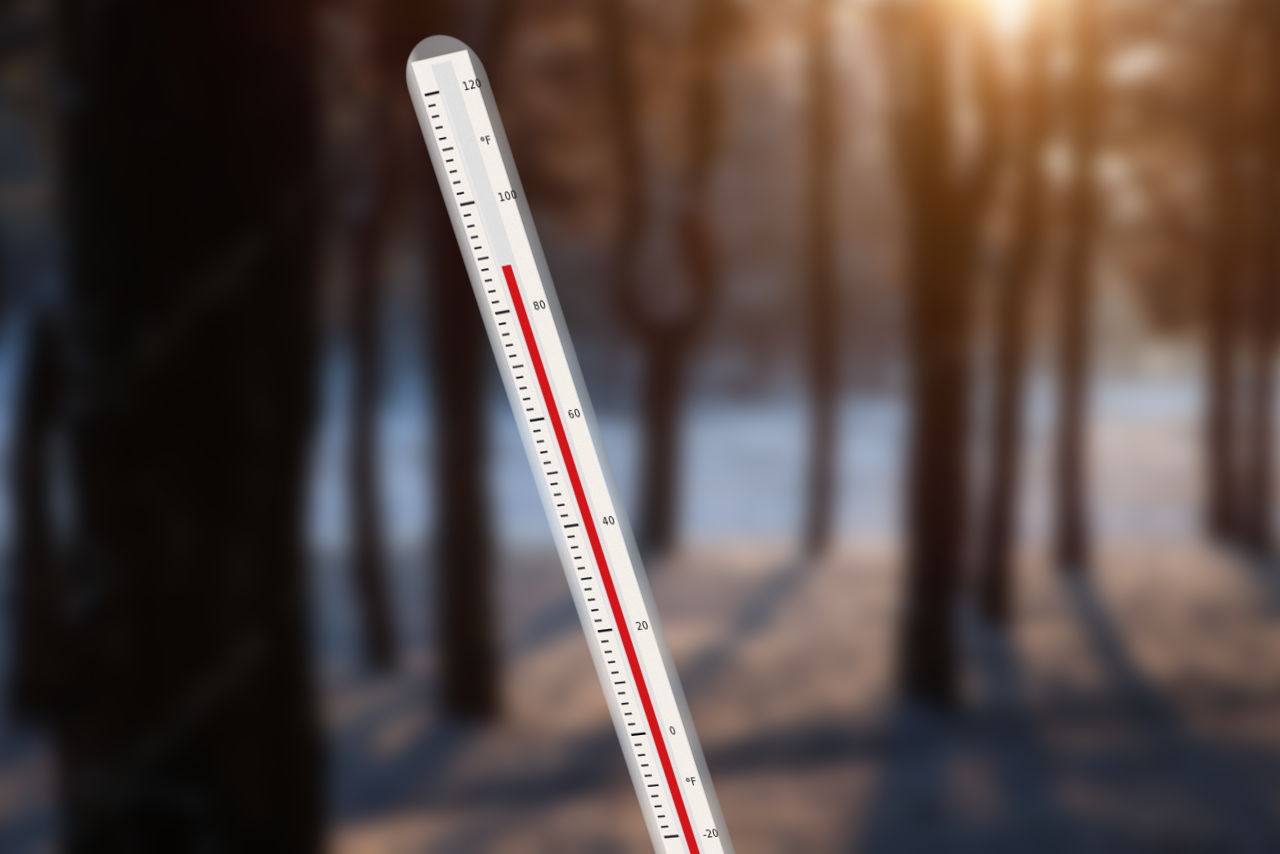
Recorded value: 88; °F
